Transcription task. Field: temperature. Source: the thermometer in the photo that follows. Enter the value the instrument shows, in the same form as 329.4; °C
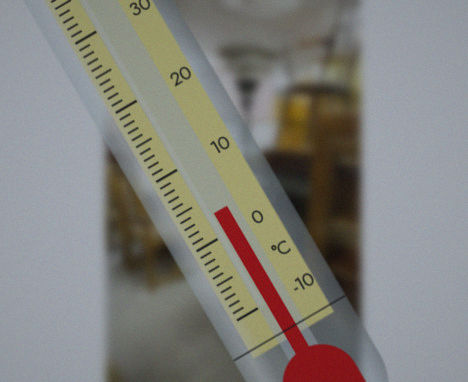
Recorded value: 3; °C
